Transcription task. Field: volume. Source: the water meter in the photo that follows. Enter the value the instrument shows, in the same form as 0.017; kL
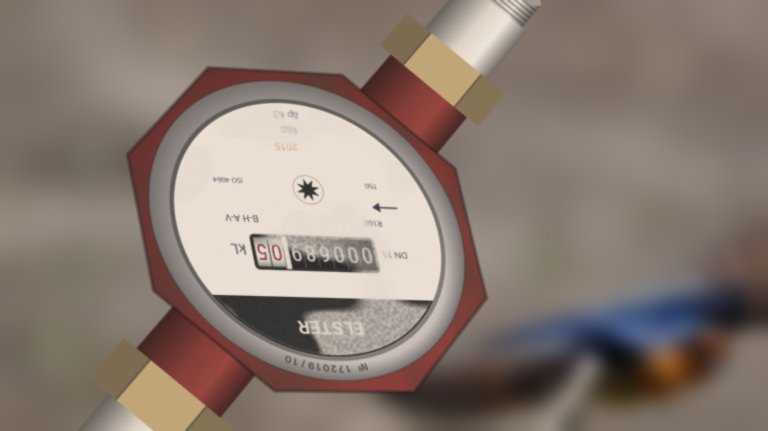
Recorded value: 689.05; kL
